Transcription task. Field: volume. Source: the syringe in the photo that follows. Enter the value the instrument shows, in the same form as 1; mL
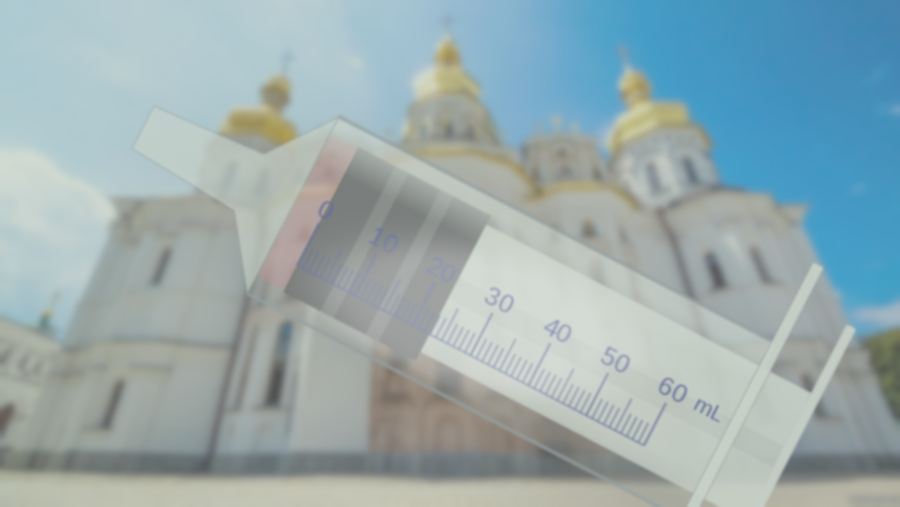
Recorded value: 0; mL
